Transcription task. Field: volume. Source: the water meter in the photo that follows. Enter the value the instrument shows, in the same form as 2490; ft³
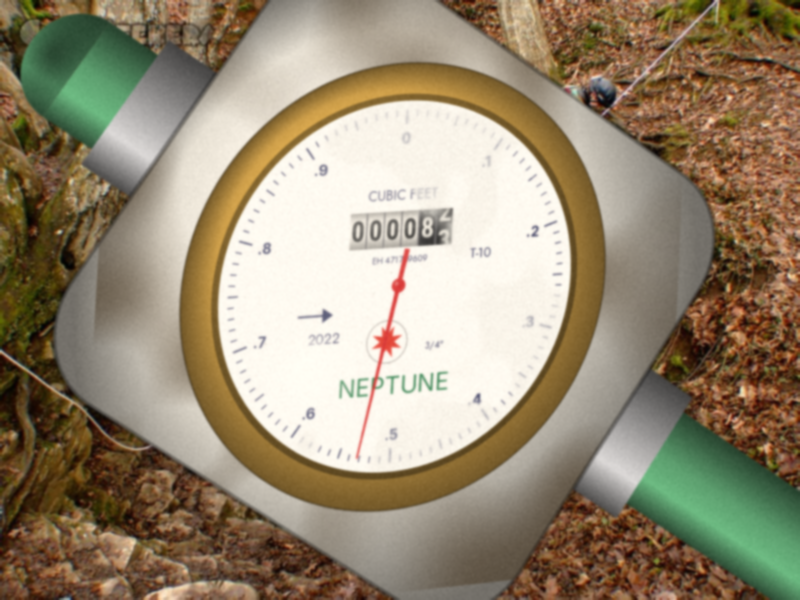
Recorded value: 82.53; ft³
